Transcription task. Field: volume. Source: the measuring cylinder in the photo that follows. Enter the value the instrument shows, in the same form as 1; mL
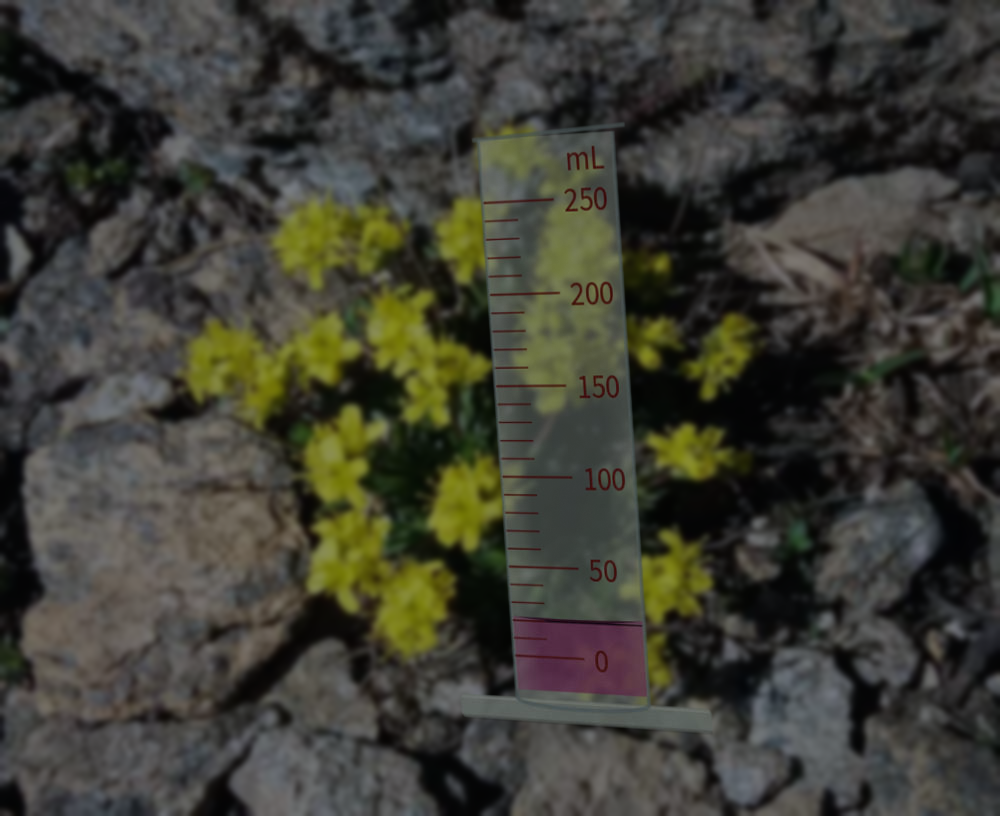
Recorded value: 20; mL
